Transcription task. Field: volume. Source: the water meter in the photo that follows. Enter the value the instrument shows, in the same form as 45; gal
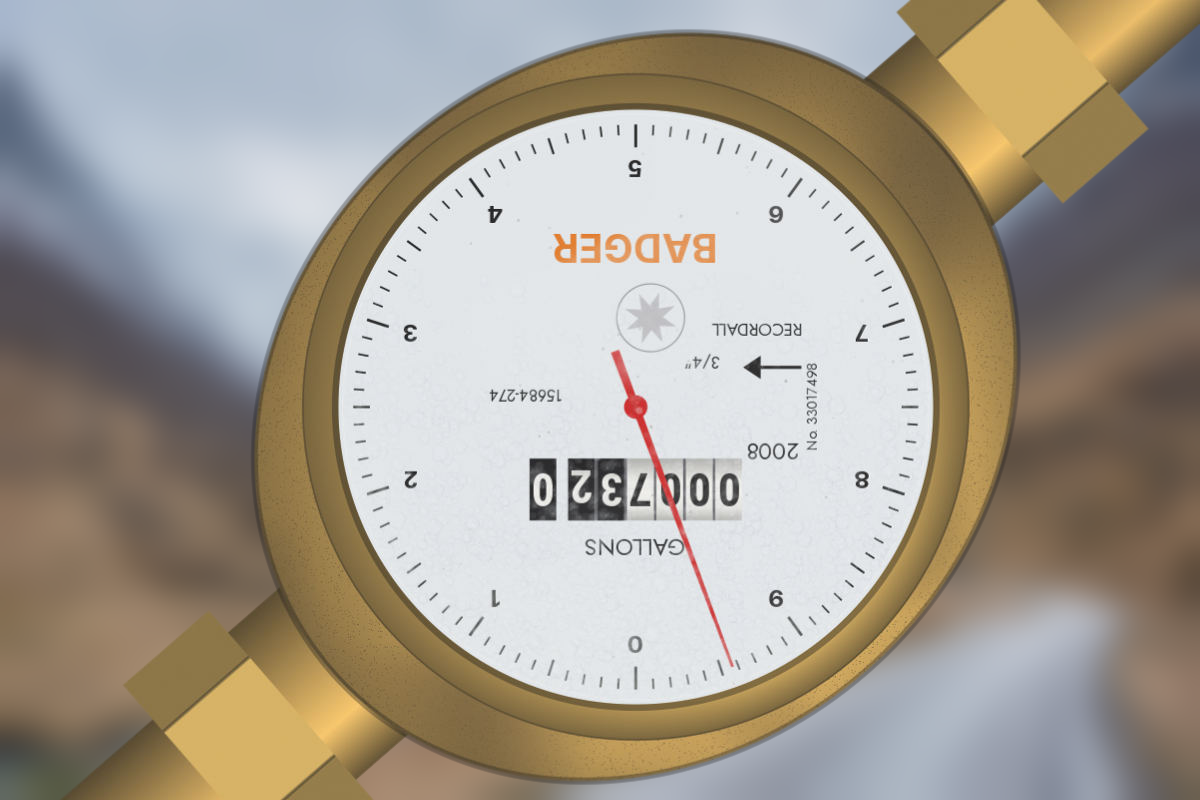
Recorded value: 7319.4; gal
